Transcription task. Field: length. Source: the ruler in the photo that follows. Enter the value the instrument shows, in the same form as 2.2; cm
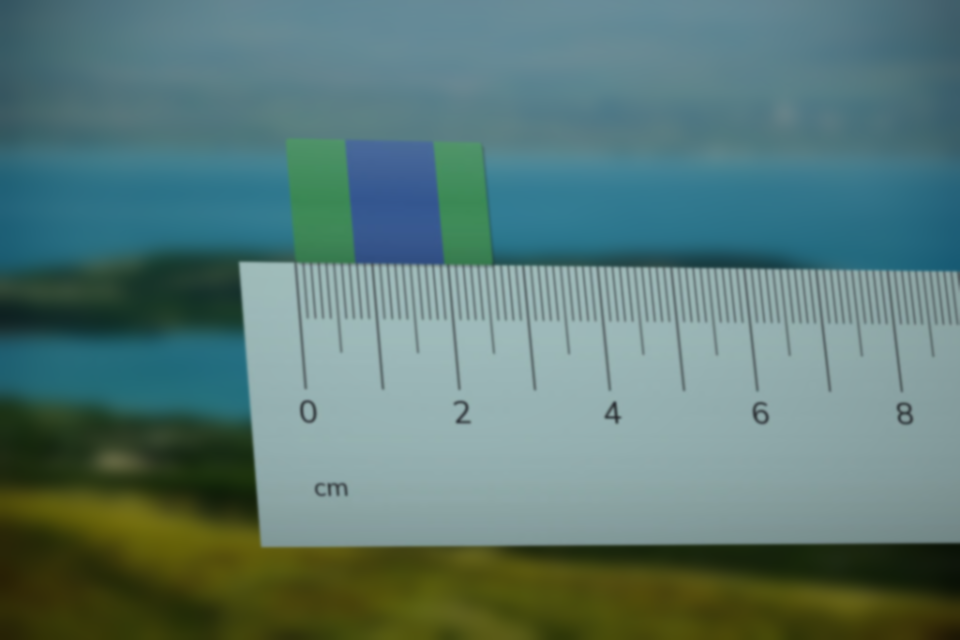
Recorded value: 2.6; cm
